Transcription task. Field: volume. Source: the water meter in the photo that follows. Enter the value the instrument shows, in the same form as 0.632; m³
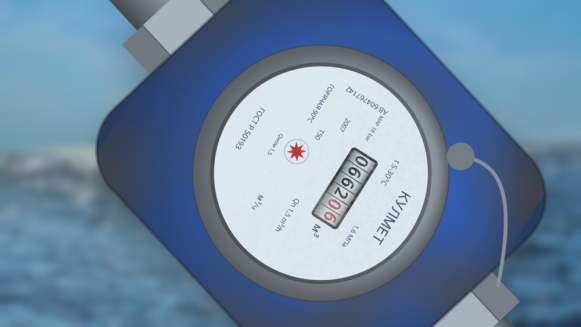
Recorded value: 662.06; m³
